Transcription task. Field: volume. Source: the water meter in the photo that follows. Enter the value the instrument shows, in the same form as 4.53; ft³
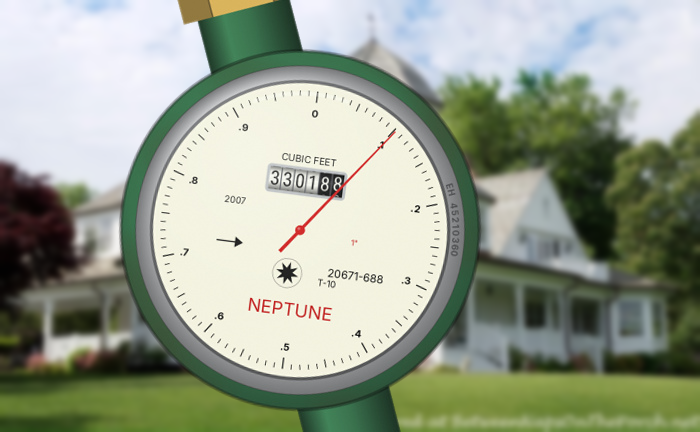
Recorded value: 330188.10; ft³
